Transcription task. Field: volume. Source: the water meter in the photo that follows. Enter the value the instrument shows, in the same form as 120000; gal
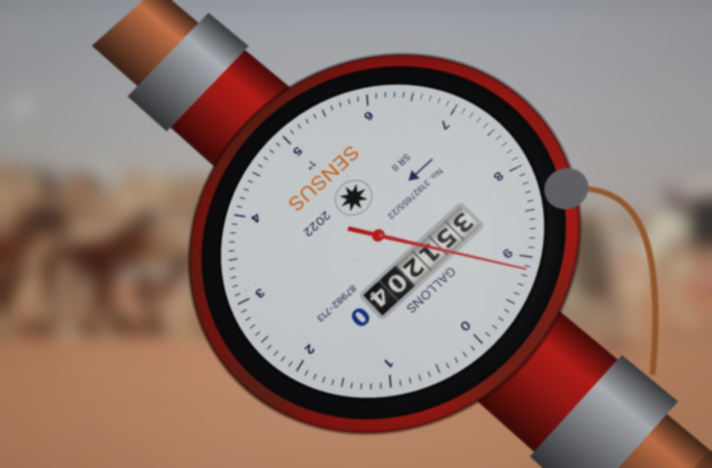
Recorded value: 3512039.1; gal
